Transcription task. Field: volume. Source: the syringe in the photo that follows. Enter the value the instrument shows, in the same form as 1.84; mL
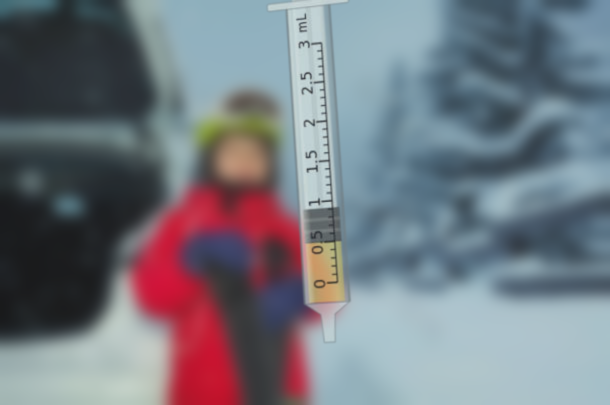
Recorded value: 0.5; mL
